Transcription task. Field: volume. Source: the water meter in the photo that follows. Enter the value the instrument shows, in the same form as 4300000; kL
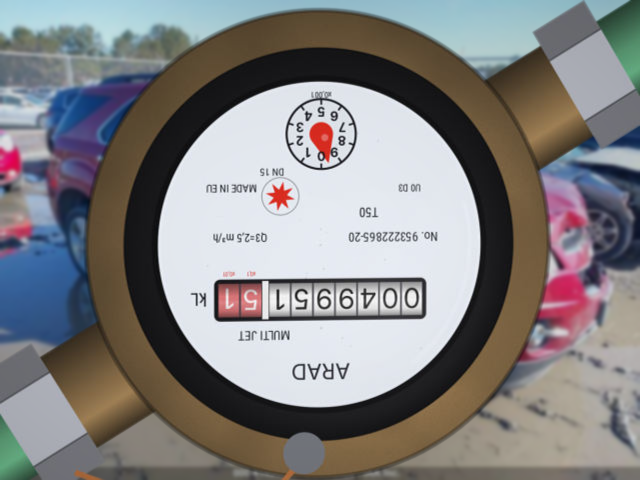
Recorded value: 49951.509; kL
